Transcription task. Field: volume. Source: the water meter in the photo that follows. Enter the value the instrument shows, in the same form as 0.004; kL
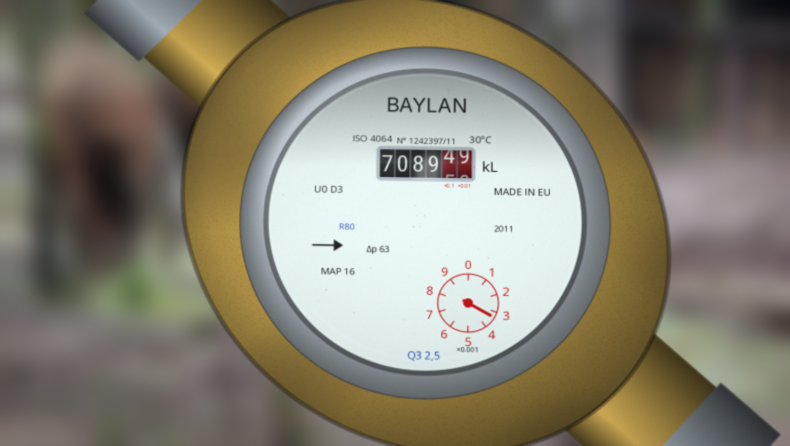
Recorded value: 7089.493; kL
